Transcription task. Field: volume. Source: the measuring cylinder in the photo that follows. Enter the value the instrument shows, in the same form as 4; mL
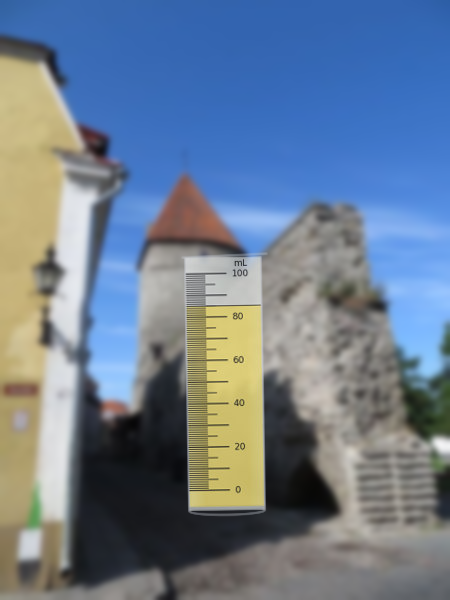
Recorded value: 85; mL
